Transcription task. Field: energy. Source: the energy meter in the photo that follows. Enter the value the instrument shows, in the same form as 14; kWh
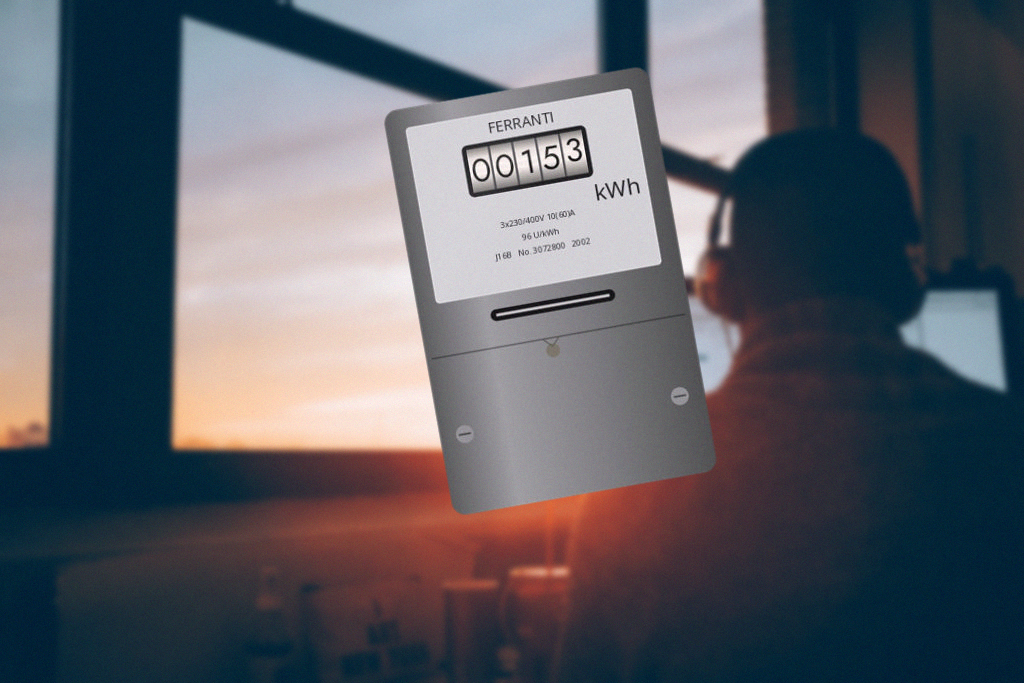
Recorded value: 153; kWh
